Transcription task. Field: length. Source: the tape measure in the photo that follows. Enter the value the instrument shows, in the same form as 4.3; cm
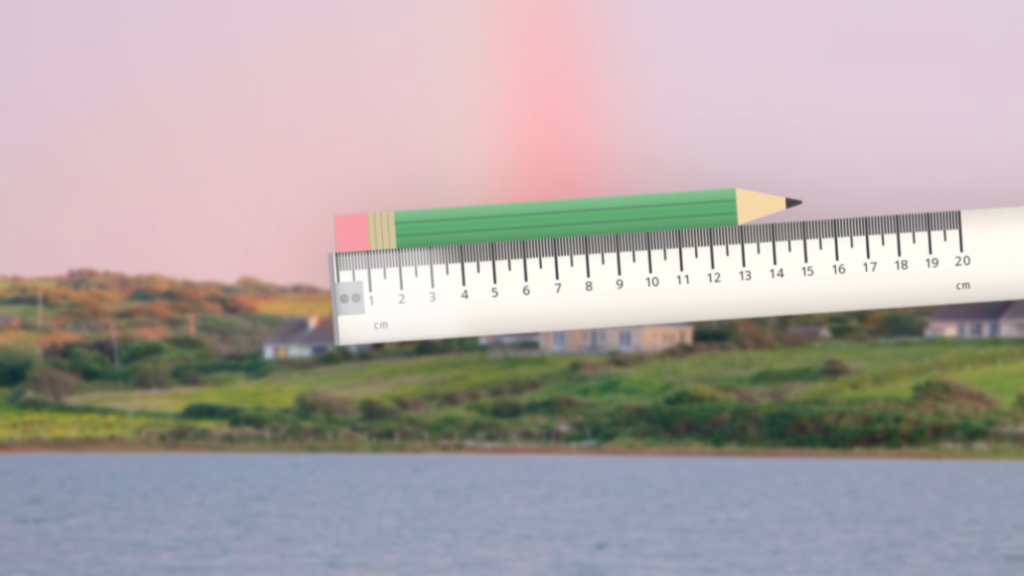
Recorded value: 15; cm
